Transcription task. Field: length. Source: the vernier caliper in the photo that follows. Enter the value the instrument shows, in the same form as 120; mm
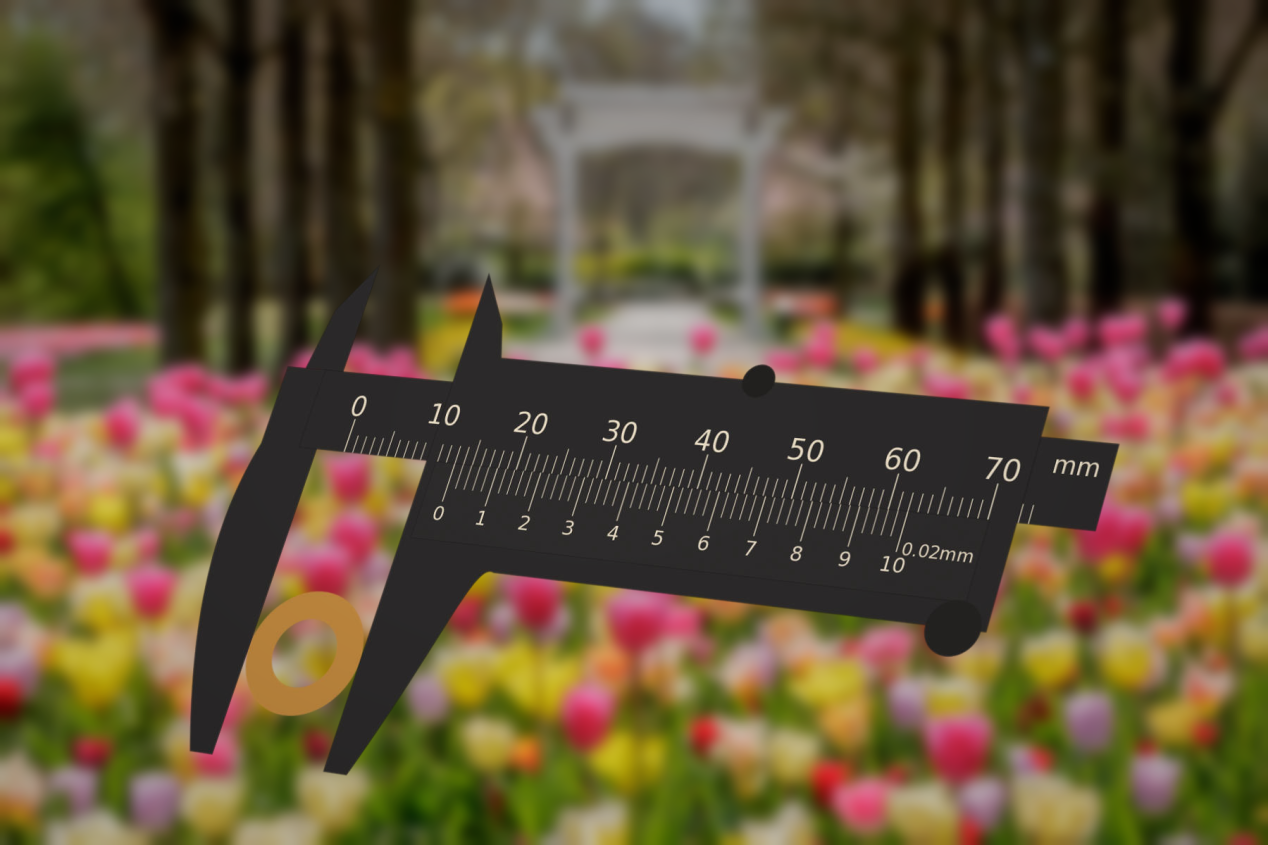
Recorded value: 13.0; mm
